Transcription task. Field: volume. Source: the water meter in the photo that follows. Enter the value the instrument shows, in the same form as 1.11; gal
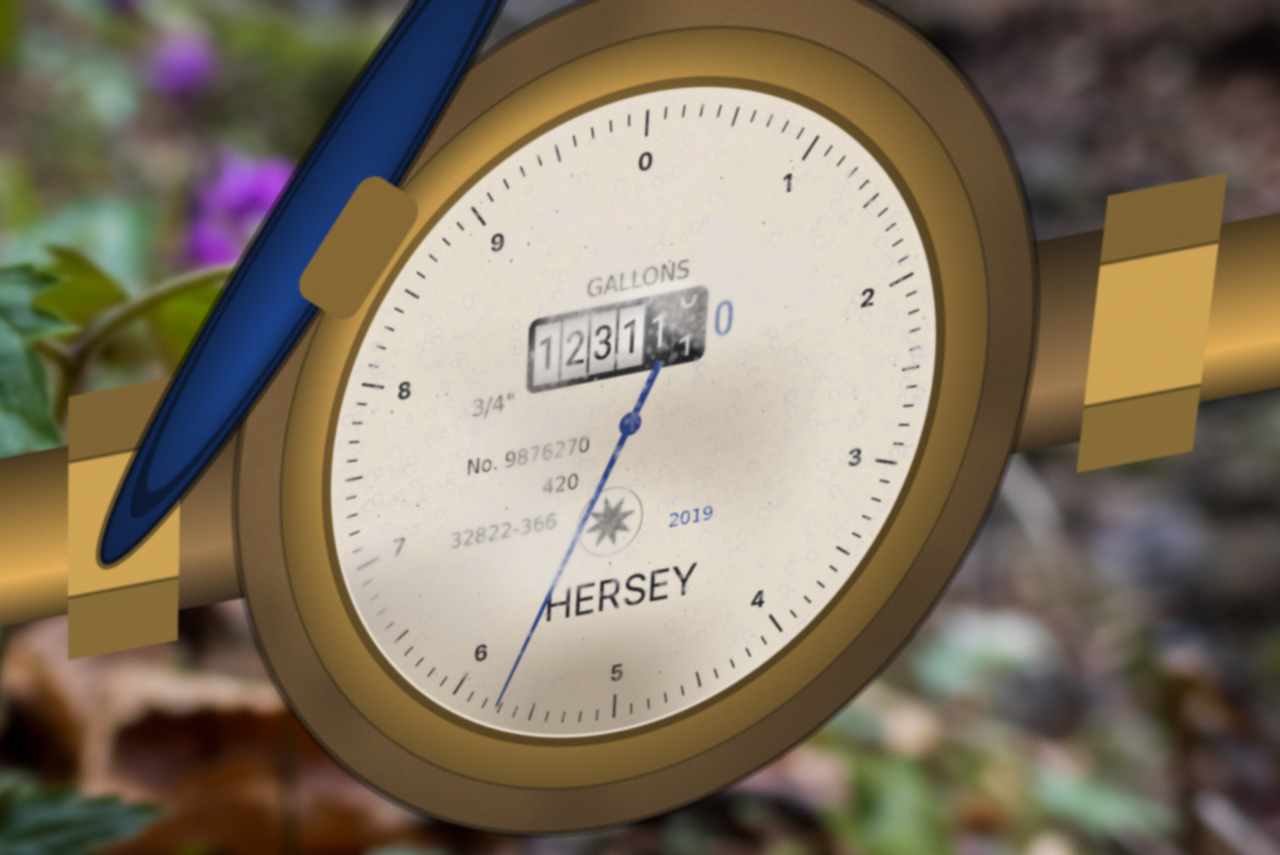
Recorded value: 1231105.7; gal
